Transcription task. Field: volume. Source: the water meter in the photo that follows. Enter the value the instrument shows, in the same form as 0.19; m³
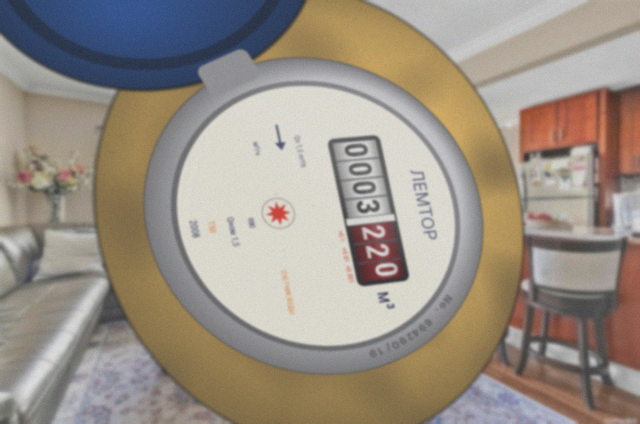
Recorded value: 3.220; m³
